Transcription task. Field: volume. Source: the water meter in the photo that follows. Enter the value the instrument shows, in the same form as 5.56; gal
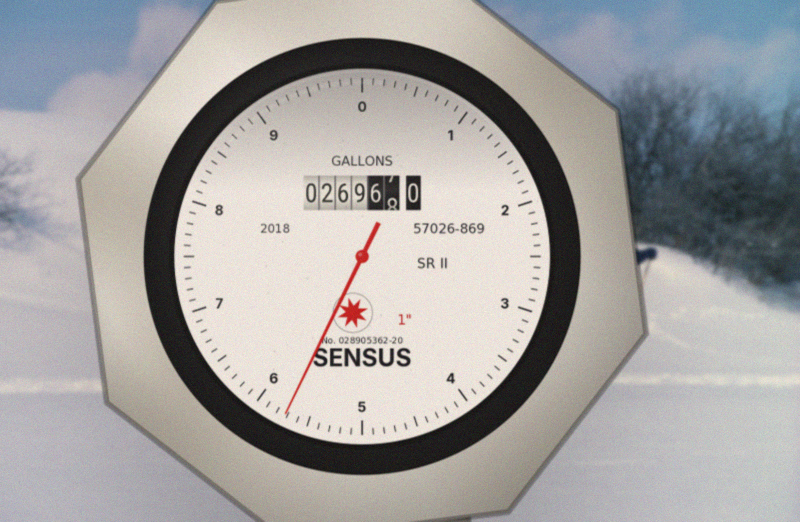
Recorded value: 269675.7; gal
